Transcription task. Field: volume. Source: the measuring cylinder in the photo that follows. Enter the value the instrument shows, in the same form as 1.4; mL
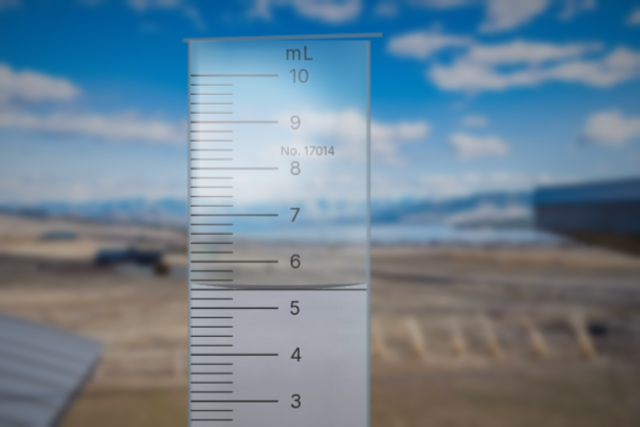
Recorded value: 5.4; mL
